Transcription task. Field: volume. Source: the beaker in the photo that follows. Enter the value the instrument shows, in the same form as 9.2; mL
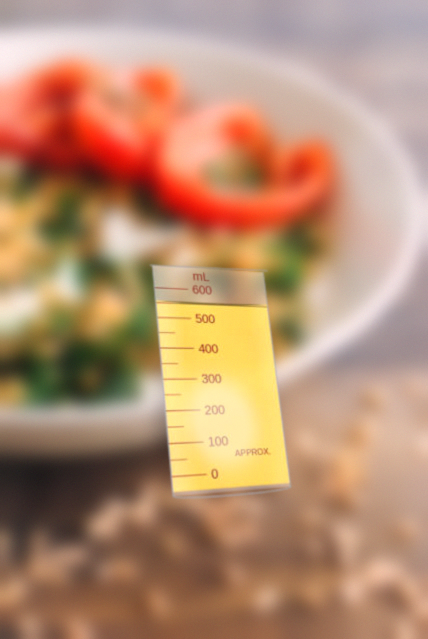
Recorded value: 550; mL
